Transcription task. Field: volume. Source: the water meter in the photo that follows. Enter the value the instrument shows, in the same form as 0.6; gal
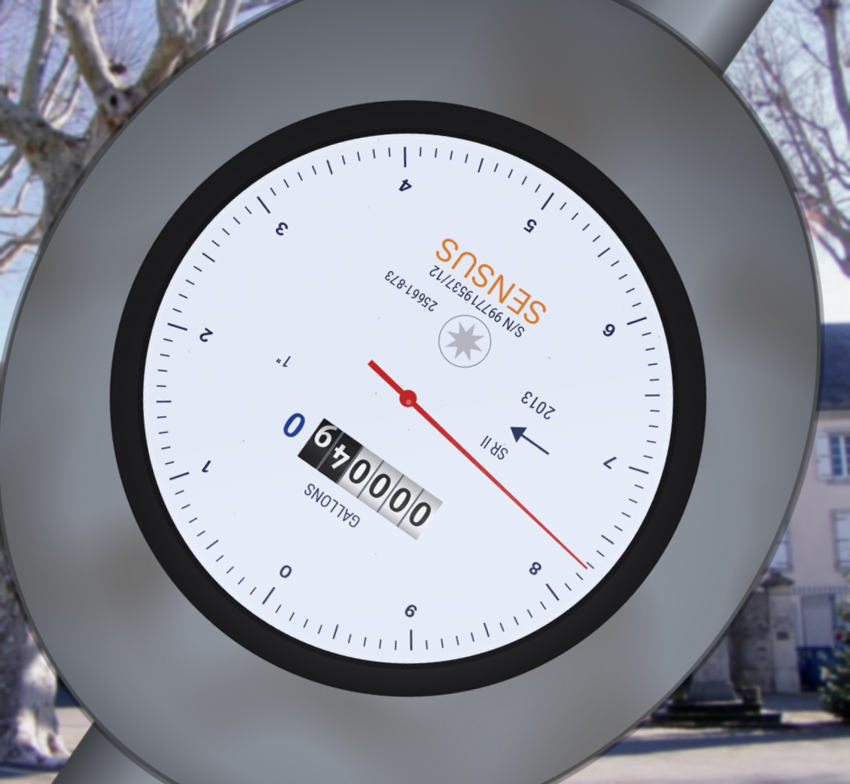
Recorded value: 487.7; gal
